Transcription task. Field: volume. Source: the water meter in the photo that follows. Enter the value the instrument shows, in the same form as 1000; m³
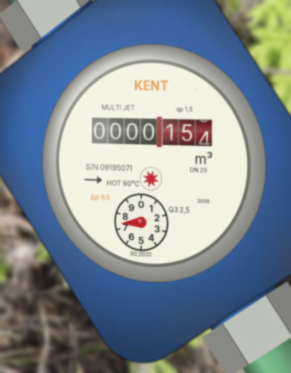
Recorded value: 0.1537; m³
